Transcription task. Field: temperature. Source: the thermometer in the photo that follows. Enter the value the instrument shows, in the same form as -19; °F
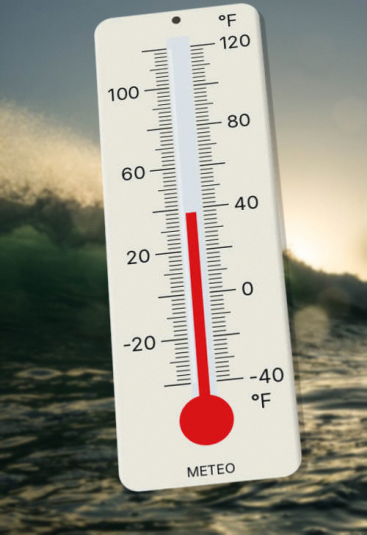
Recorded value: 38; °F
